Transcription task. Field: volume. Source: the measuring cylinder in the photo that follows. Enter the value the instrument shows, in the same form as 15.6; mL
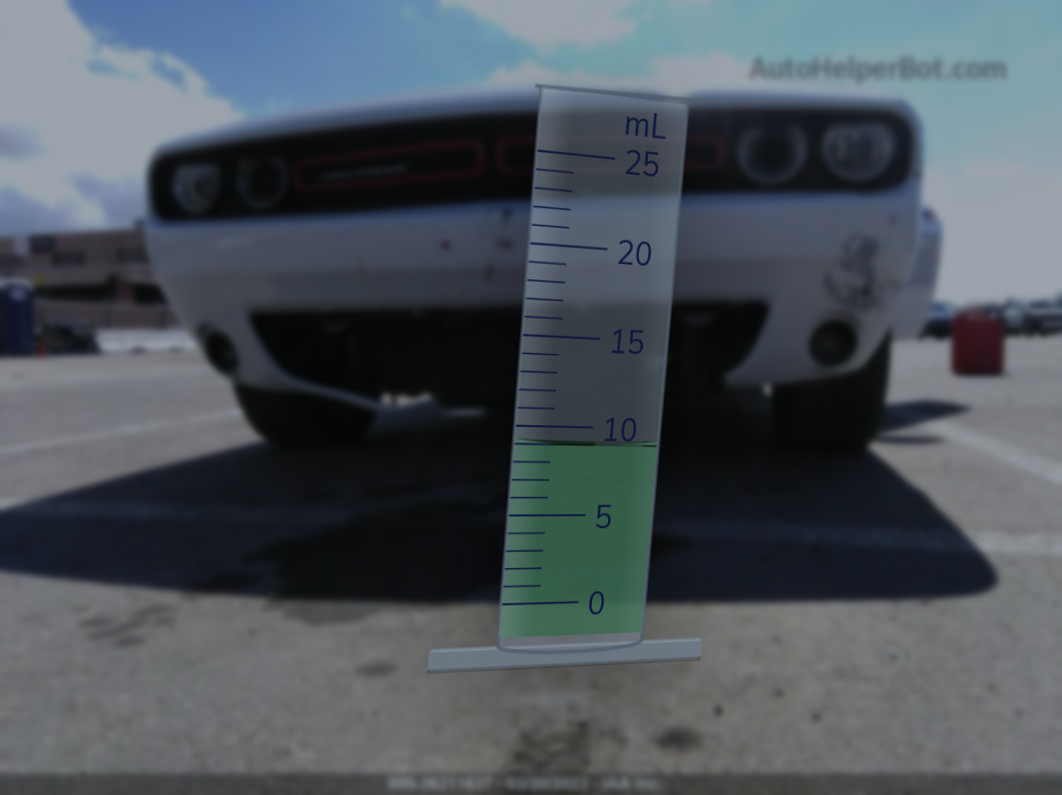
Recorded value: 9; mL
